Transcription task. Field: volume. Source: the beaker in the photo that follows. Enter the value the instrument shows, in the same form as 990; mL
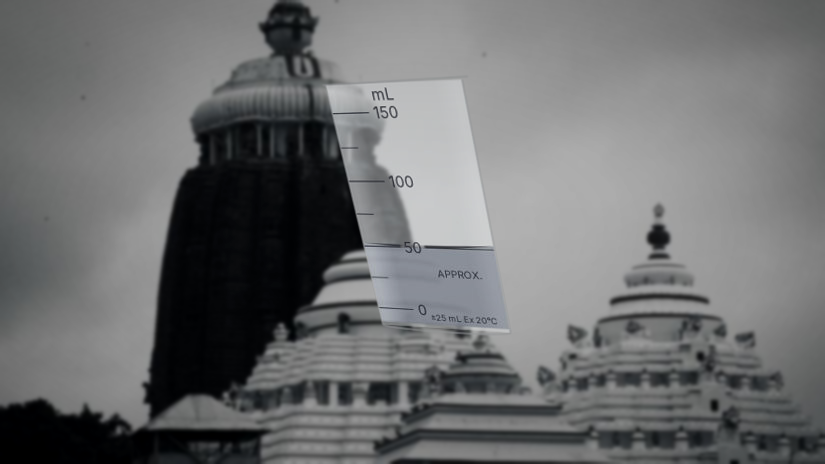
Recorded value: 50; mL
